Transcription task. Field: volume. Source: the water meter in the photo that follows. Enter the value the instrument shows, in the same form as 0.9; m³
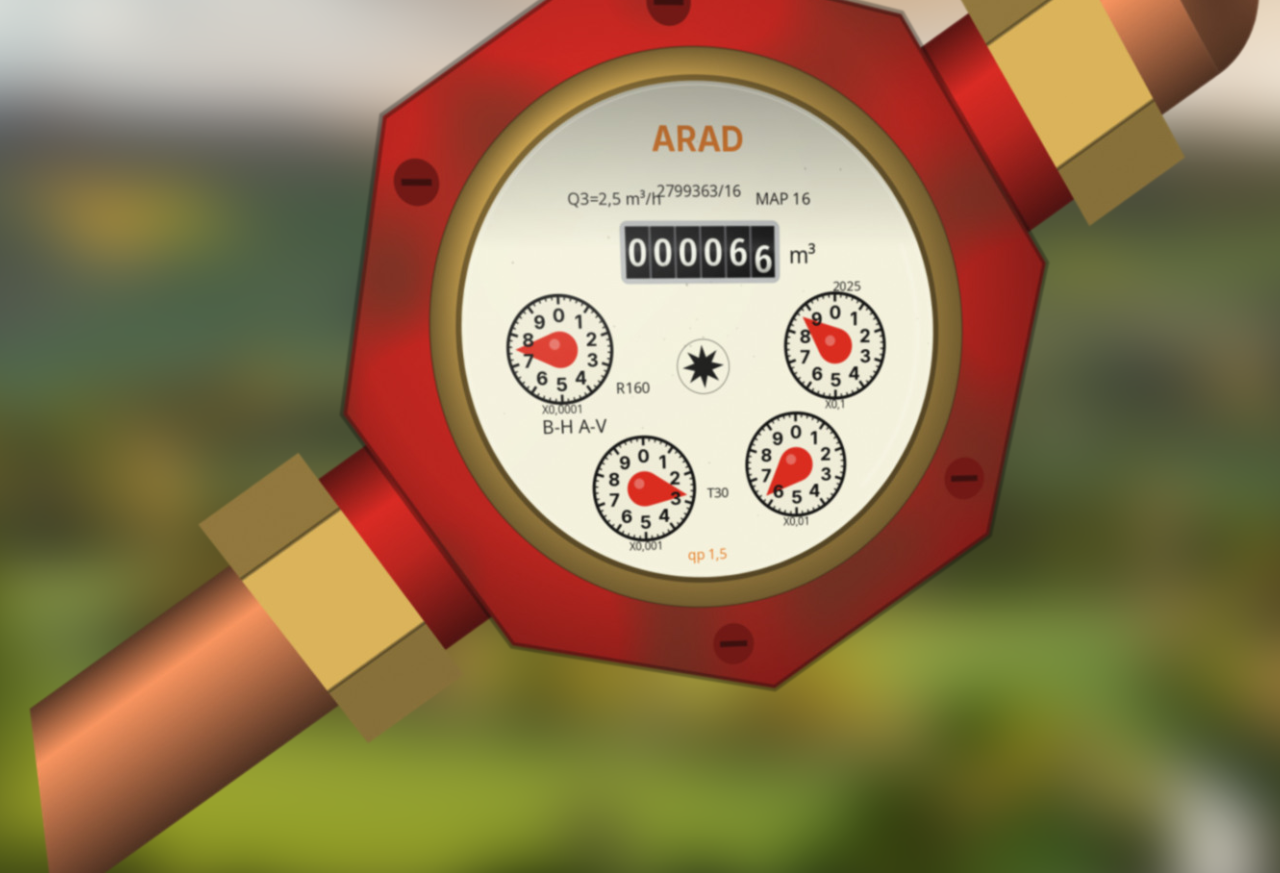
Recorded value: 65.8627; m³
